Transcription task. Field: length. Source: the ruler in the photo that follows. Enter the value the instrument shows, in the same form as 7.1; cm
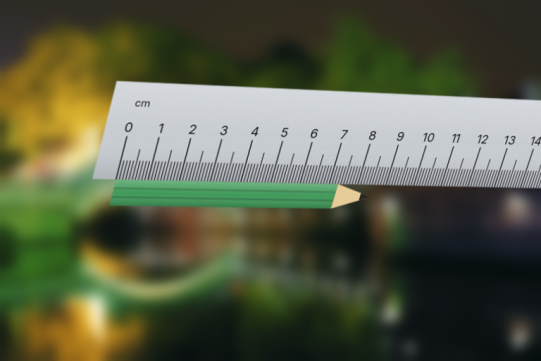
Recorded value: 8.5; cm
